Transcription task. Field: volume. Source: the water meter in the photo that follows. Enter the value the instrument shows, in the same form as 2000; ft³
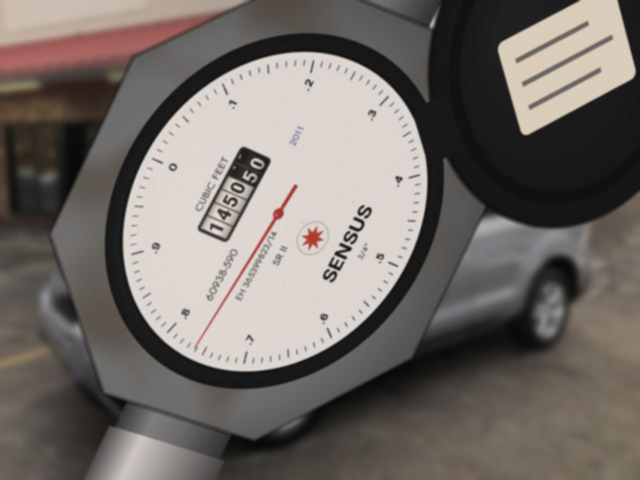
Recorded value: 145049.76; ft³
